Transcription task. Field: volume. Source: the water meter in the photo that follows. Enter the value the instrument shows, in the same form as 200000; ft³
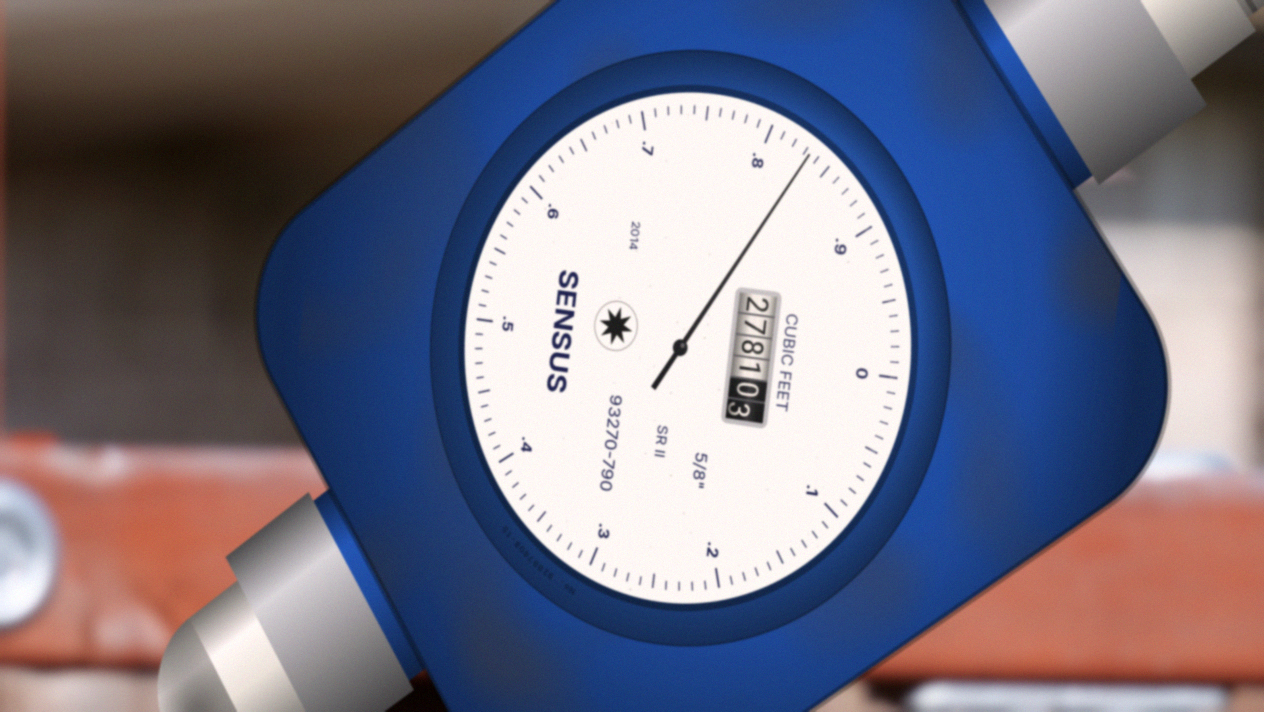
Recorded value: 278102.83; ft³
